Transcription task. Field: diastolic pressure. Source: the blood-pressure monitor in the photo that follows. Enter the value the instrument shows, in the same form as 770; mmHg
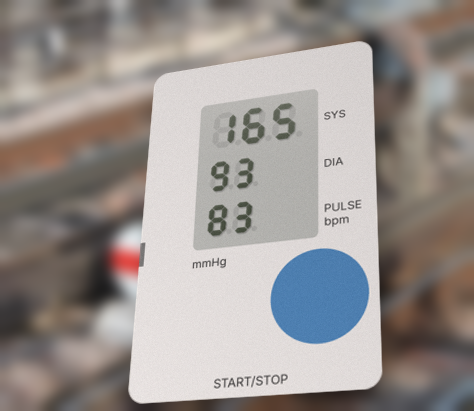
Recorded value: 93; mmHg
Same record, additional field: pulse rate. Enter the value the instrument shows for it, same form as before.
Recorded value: 83; bpm
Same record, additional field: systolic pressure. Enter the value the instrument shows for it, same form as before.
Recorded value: 165; mmHg
